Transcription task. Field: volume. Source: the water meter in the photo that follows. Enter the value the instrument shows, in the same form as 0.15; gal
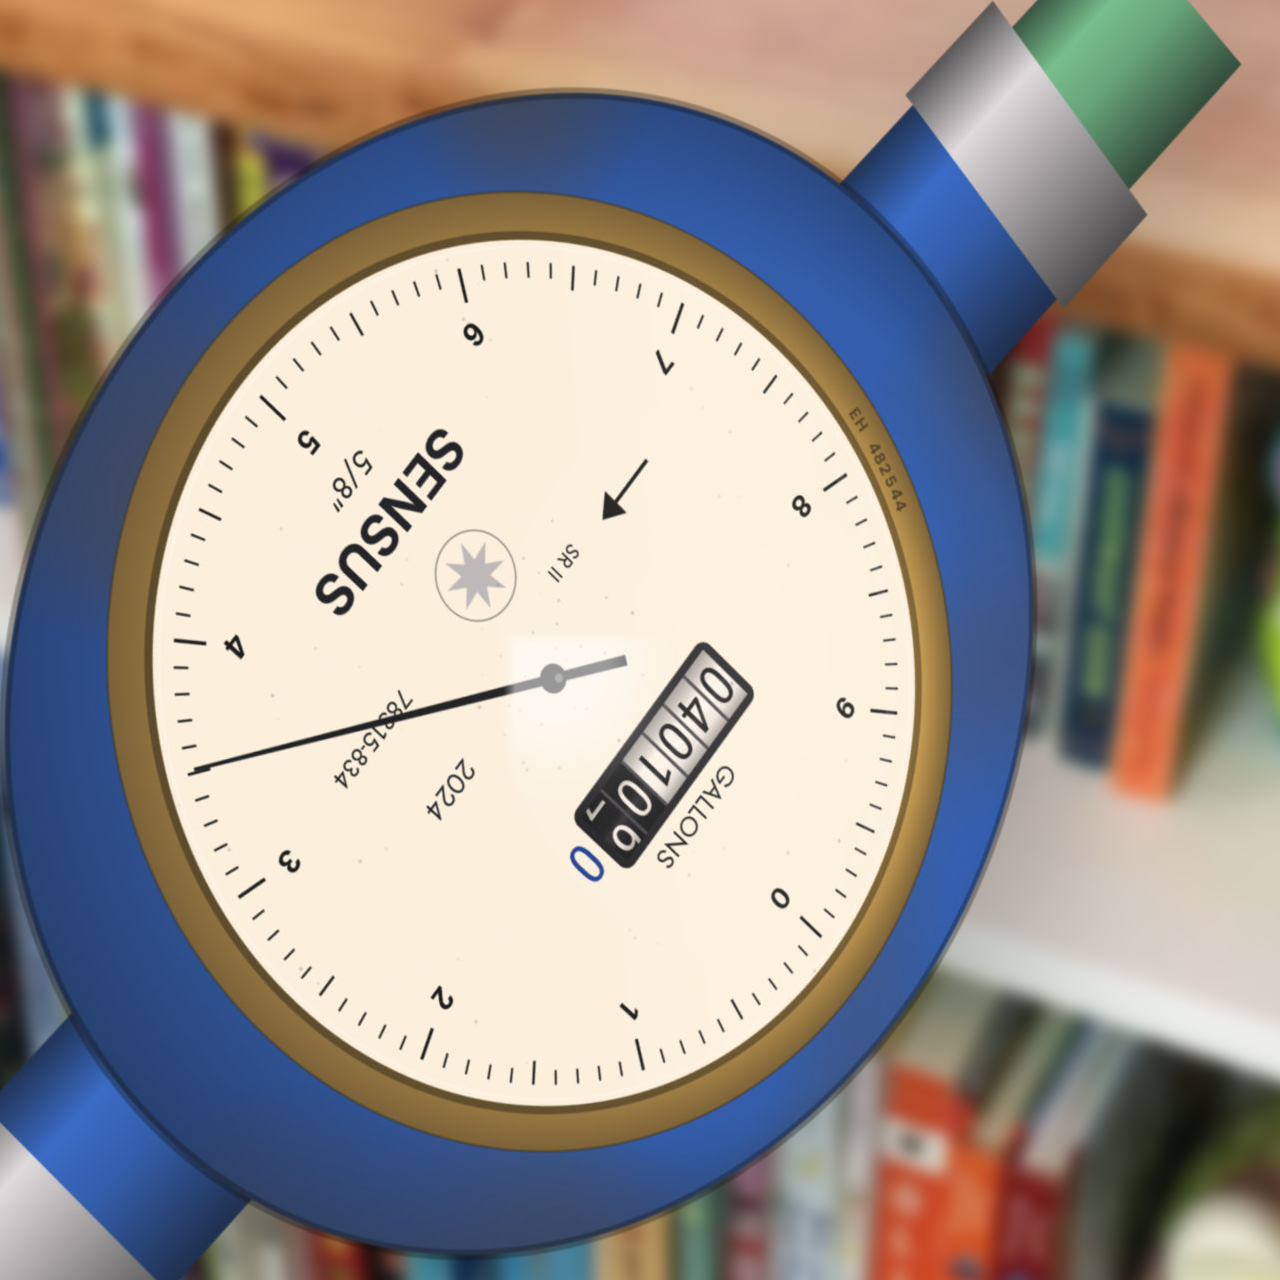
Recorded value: 401063.5; gal
